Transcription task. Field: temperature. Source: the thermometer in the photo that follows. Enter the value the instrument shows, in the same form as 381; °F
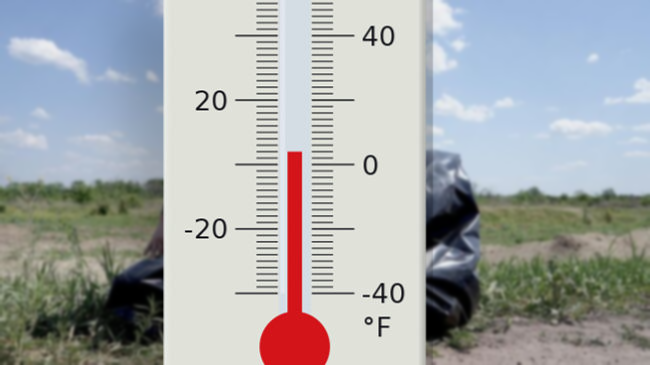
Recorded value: 4; °F
